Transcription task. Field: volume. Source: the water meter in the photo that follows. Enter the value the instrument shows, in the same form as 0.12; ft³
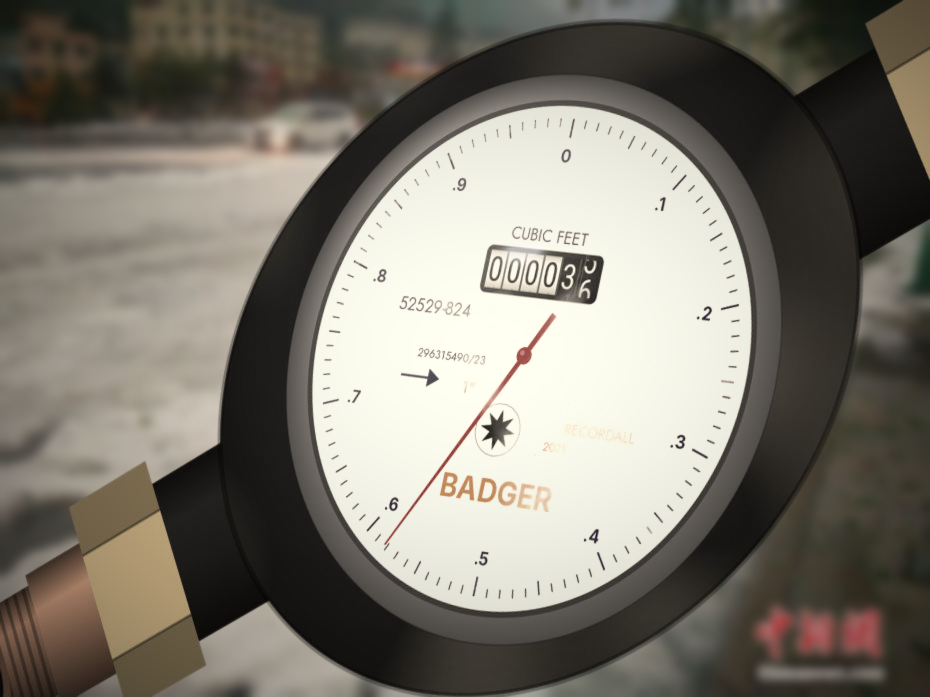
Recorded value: 35.58; ft³
